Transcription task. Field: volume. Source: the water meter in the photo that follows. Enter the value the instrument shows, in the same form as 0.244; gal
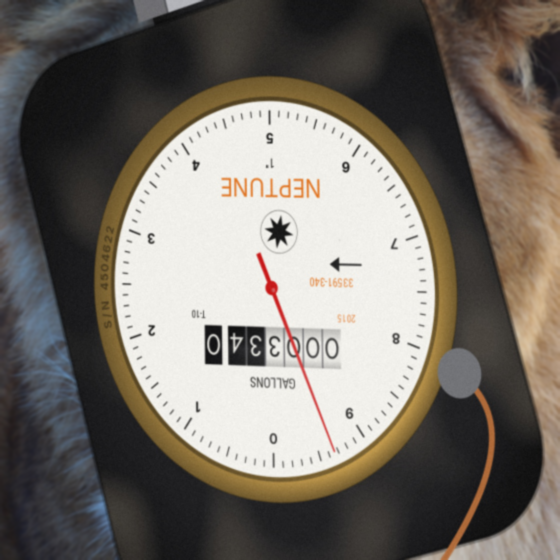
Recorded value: 3339.3; gal
